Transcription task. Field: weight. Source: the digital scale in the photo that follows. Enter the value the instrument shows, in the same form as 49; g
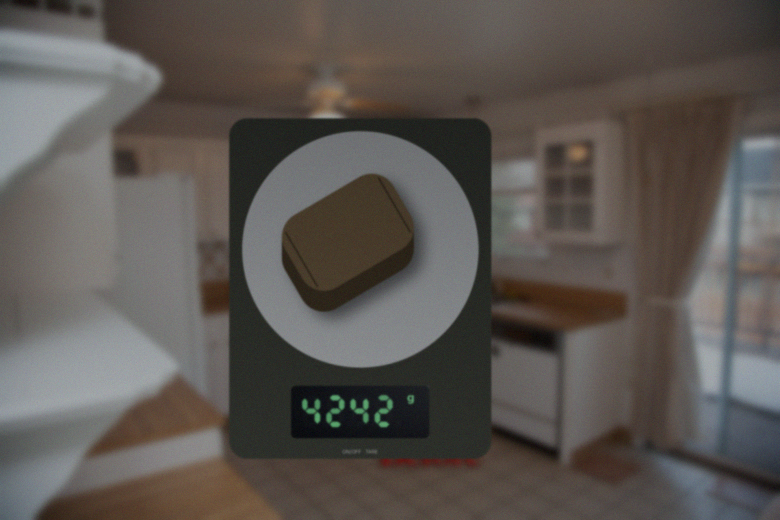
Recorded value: 4242; g
